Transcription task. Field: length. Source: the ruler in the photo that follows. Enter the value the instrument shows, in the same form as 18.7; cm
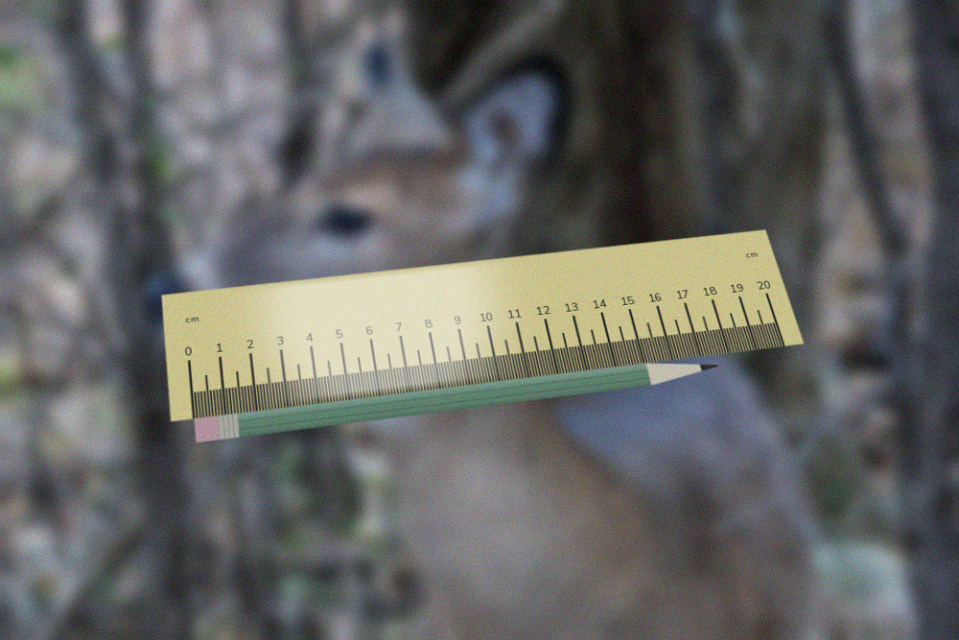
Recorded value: 17.5; cm
